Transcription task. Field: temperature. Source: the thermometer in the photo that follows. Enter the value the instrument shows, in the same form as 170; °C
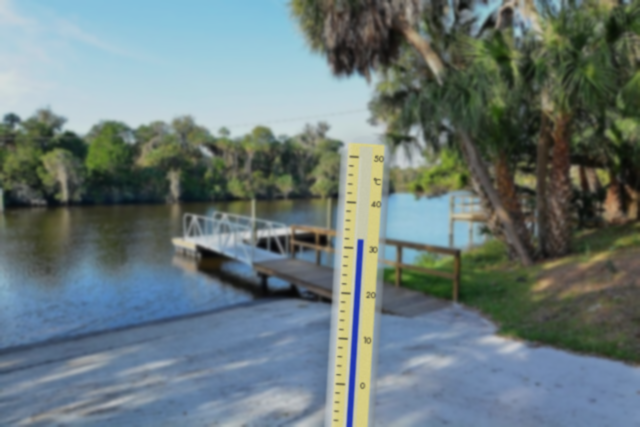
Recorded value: 32; °C
